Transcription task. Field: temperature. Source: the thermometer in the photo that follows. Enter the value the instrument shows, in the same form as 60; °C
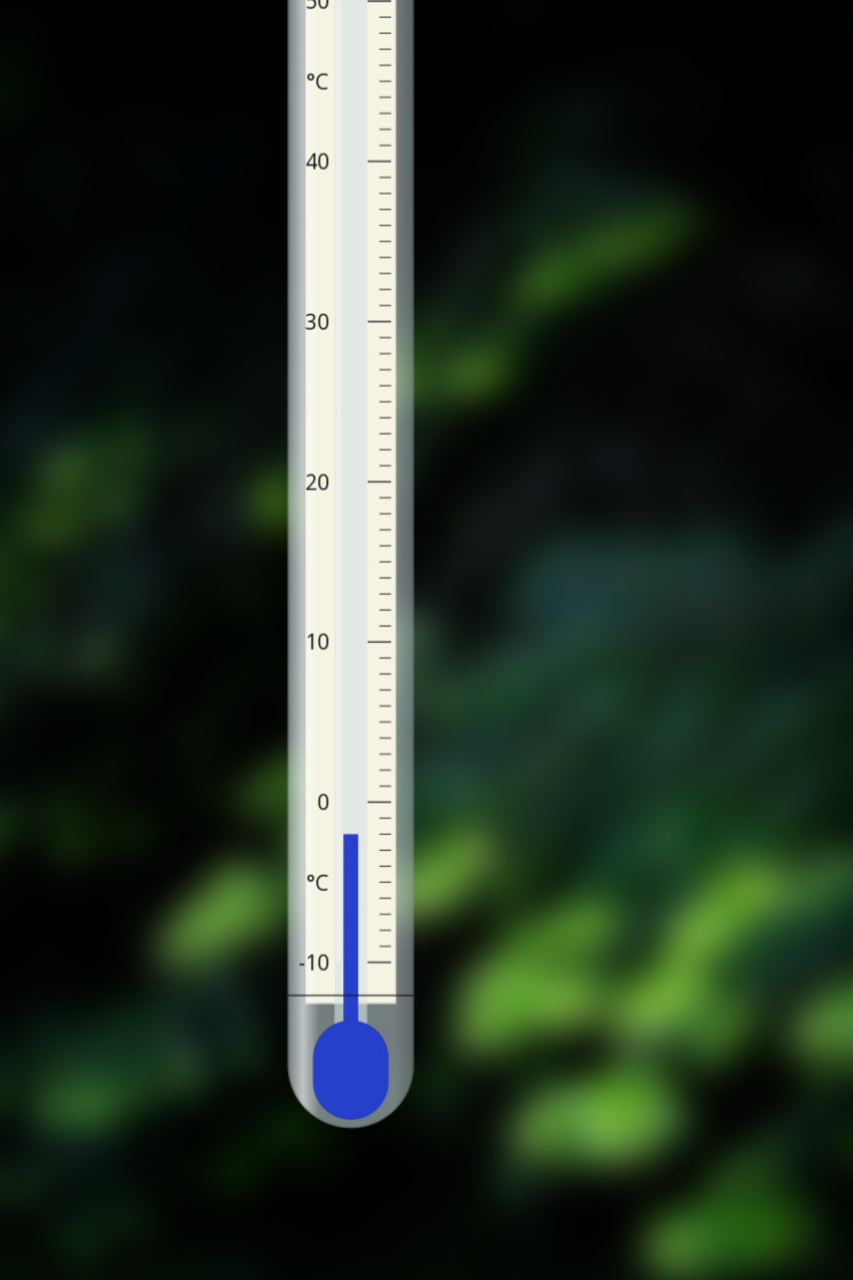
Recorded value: -2; °C
